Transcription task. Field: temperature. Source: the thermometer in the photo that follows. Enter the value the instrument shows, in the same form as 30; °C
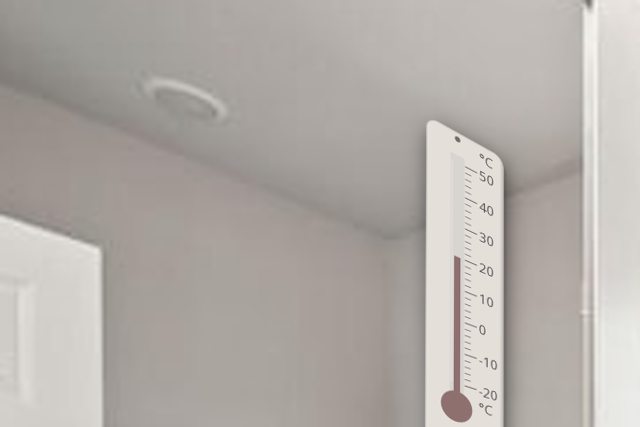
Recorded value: 20; °C
